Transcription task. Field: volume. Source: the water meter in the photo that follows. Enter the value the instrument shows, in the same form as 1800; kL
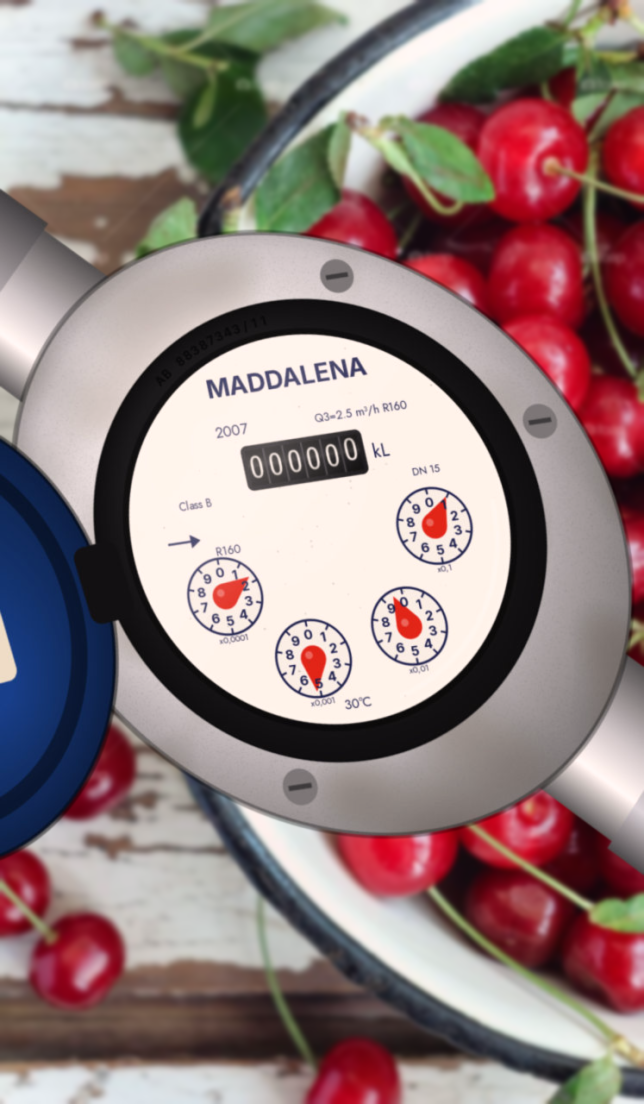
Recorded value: 0.0951; kL
